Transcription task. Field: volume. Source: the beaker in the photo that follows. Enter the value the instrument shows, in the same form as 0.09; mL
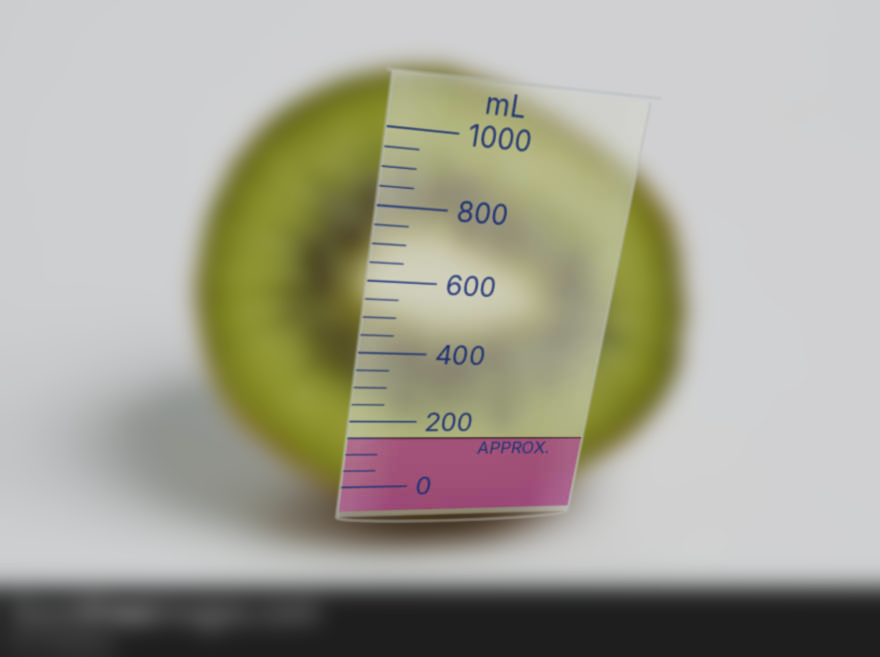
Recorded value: 150; mL
